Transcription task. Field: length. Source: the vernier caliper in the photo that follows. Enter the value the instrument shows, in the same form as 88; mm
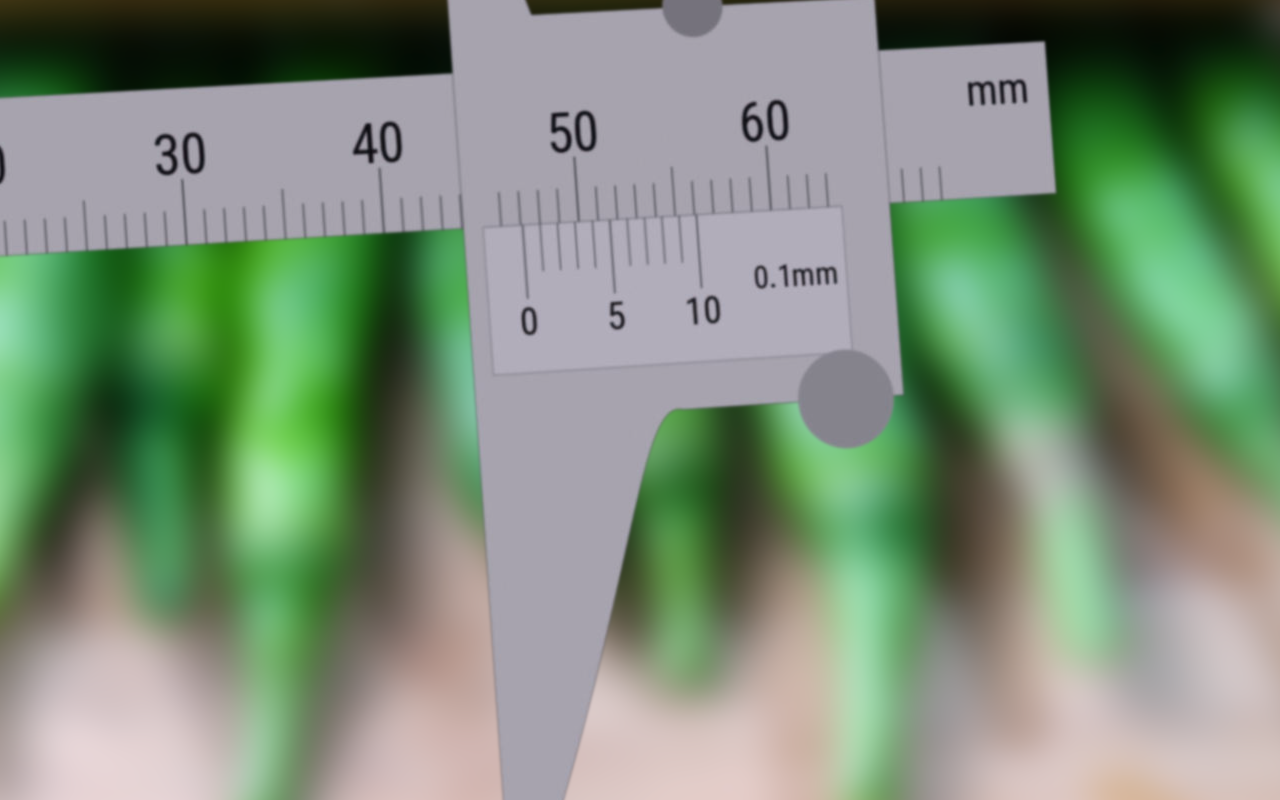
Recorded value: 47.1; mm
